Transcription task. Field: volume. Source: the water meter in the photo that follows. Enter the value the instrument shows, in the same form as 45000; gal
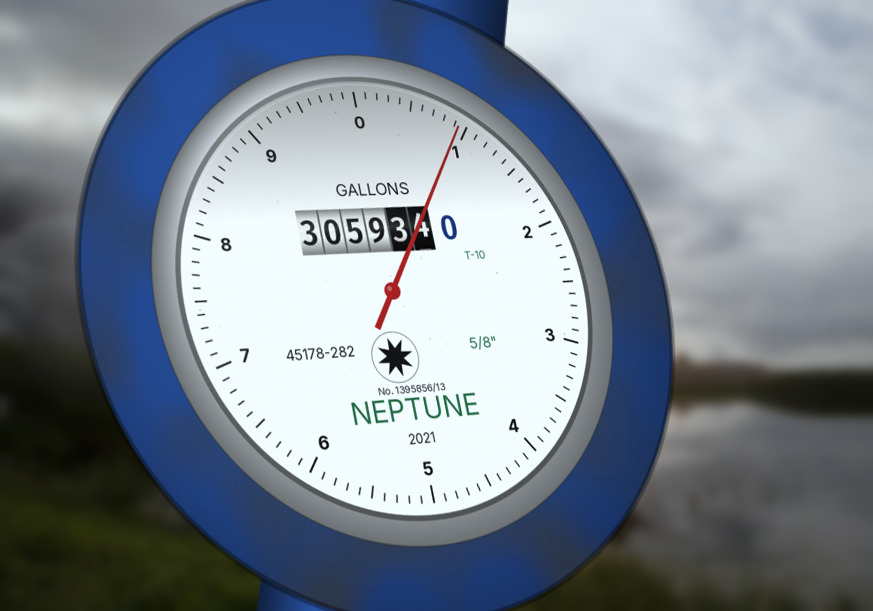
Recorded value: 3059340.9; gal
